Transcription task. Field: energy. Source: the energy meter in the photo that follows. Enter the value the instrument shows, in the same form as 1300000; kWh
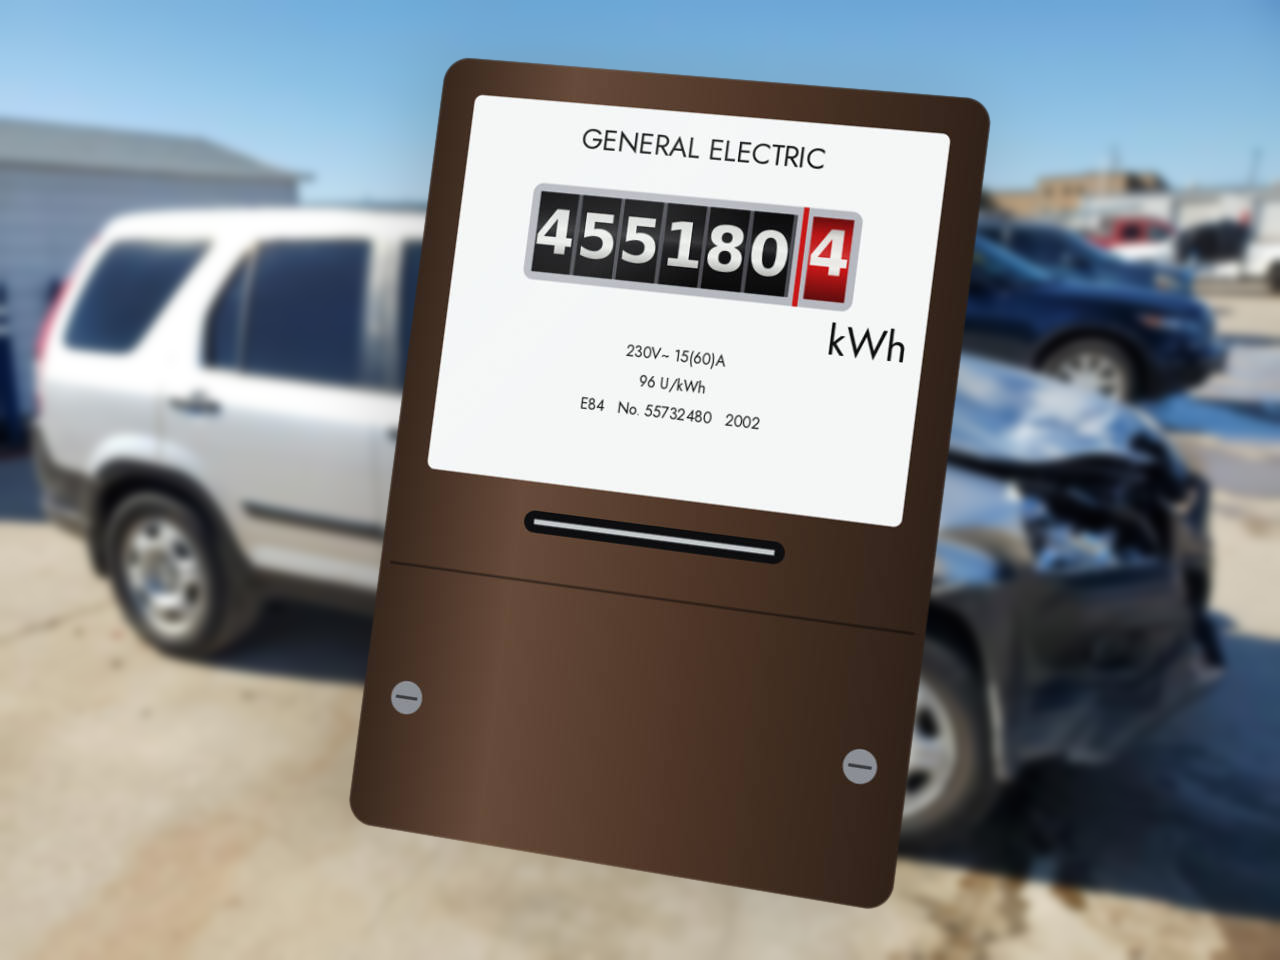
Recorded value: 455180.4; kWh
